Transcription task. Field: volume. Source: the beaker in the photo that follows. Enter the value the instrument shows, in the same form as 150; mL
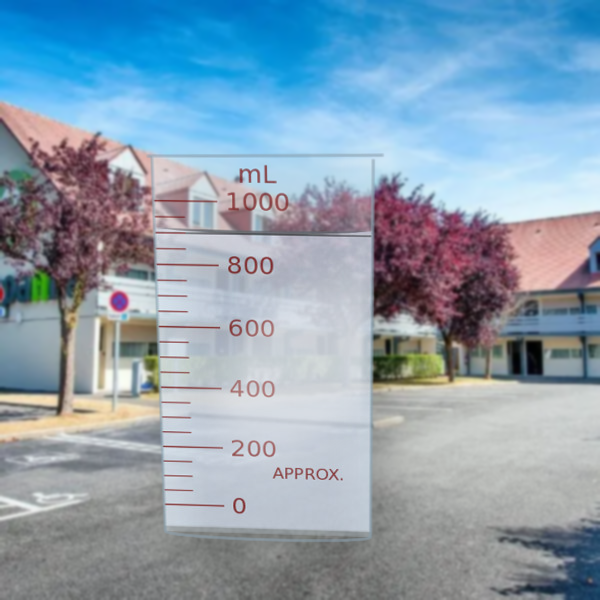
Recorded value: 900; mL
